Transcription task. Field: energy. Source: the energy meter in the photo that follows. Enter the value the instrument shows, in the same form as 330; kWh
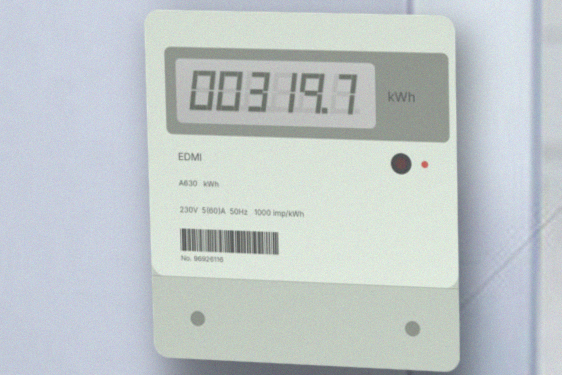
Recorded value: 319.7; kWh
